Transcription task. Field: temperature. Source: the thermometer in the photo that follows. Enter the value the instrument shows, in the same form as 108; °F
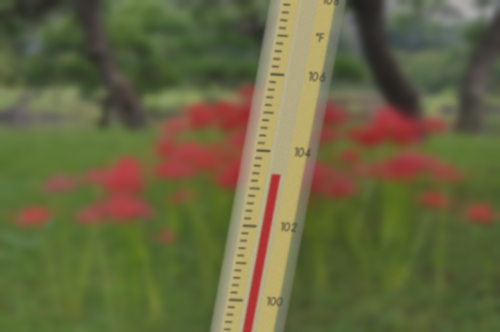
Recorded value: 103.4; °F
